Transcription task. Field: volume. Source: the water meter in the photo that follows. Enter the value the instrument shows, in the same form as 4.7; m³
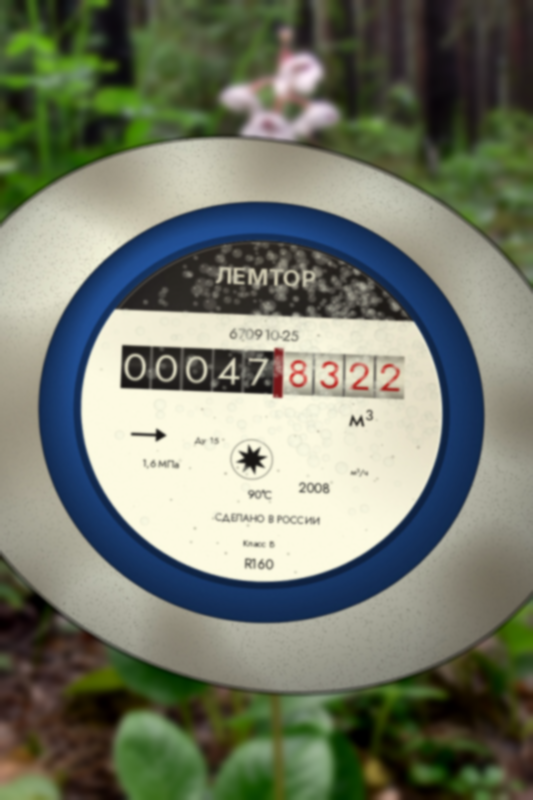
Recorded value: 47.8322; m³
